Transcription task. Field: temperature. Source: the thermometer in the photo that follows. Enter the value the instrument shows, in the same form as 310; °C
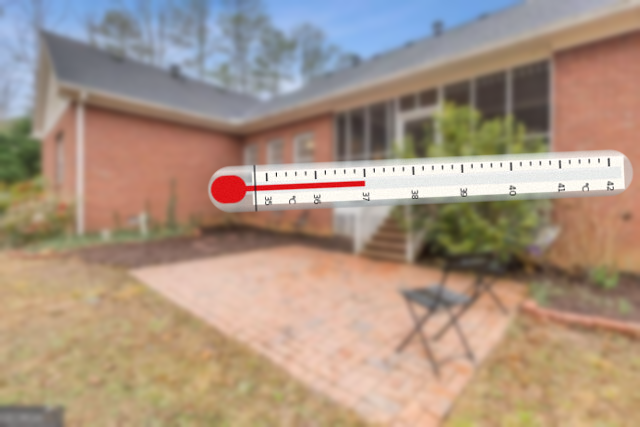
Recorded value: 37; °C
